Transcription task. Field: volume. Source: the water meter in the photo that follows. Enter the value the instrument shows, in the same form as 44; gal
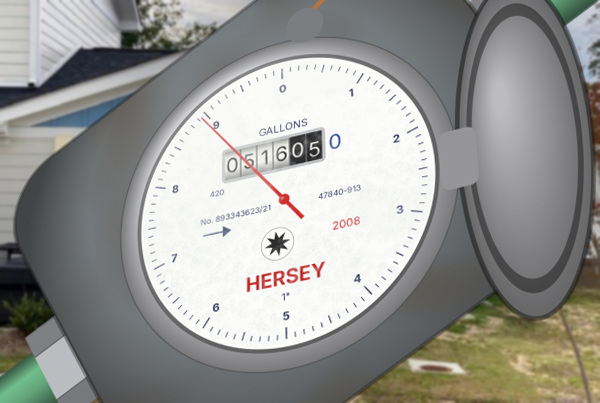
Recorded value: 516048.9; gal
